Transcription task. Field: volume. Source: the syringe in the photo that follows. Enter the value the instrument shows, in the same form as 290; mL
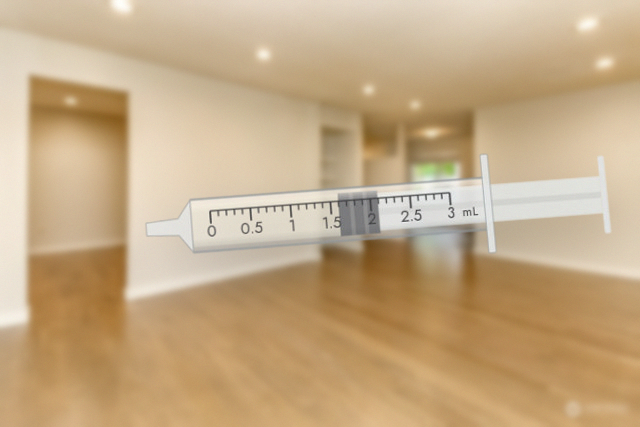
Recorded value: 1.6; mL
